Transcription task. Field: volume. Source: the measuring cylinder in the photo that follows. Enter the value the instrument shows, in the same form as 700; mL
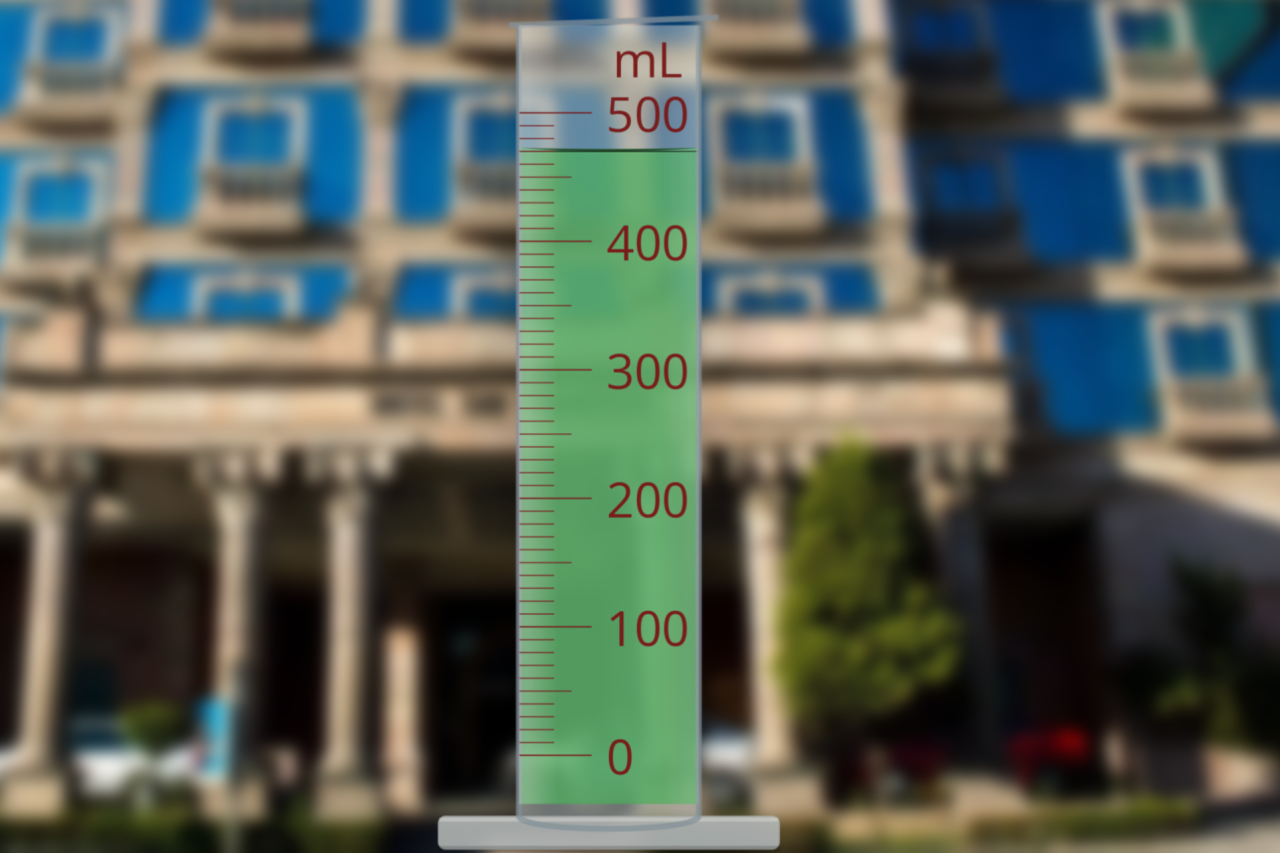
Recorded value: 470; mL
